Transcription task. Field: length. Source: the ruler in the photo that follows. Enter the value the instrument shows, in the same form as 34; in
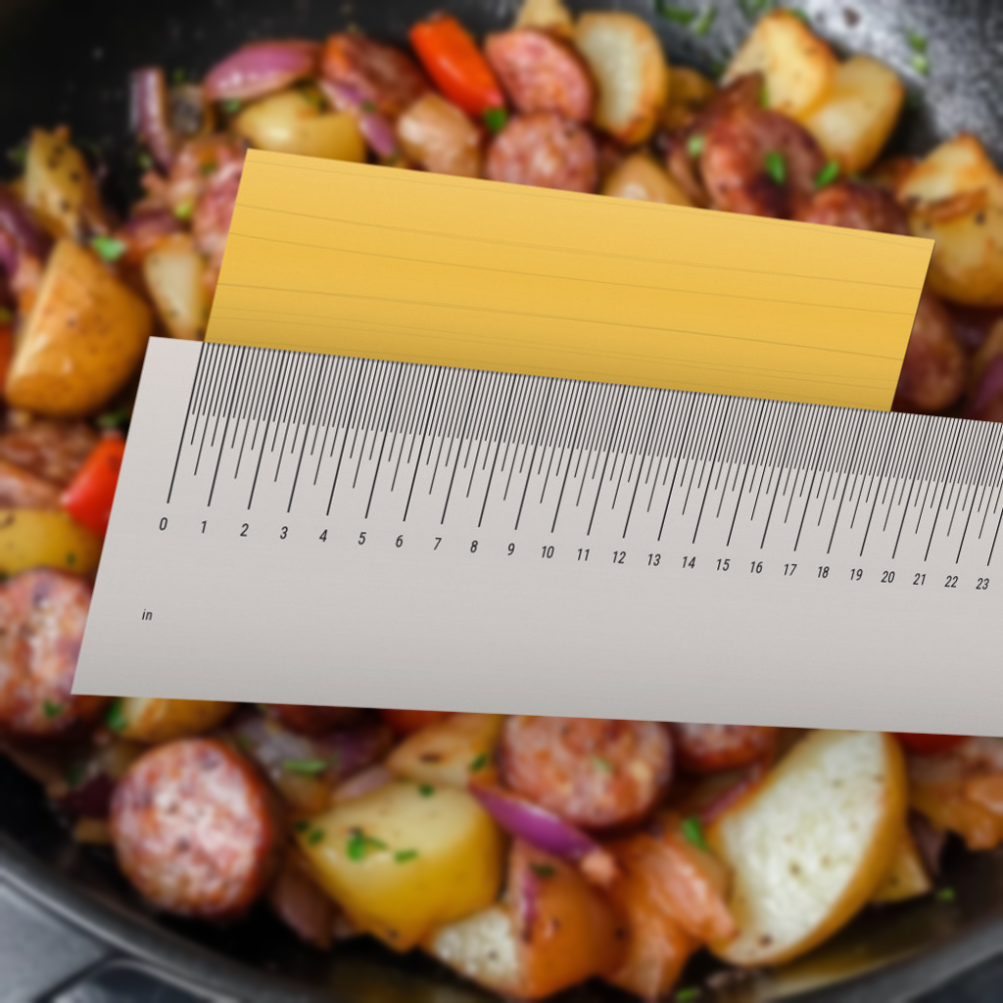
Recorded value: 18.75; in
